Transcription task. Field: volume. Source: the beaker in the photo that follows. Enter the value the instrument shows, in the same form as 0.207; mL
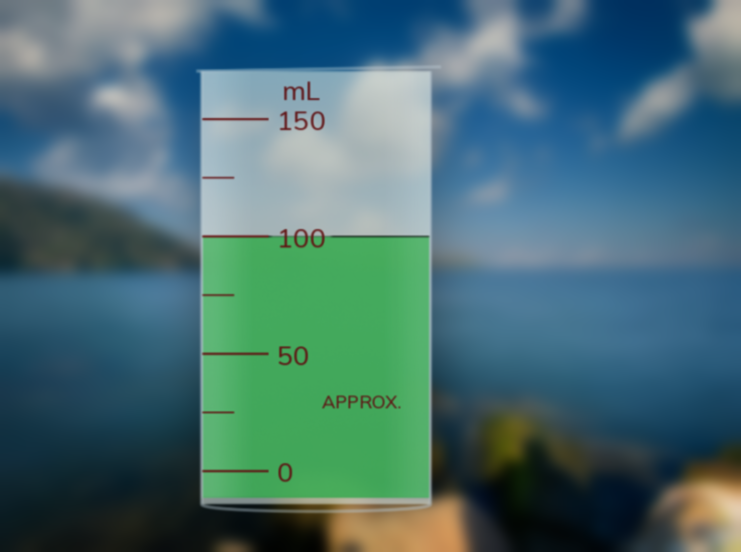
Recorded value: 100; mL
